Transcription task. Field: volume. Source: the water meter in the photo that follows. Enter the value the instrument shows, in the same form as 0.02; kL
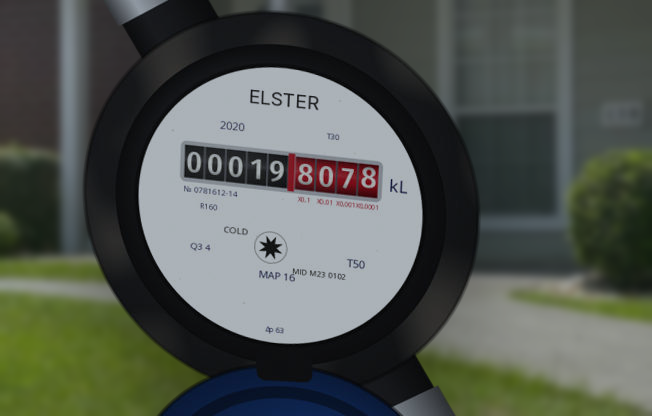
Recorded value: 19.8078; kL
